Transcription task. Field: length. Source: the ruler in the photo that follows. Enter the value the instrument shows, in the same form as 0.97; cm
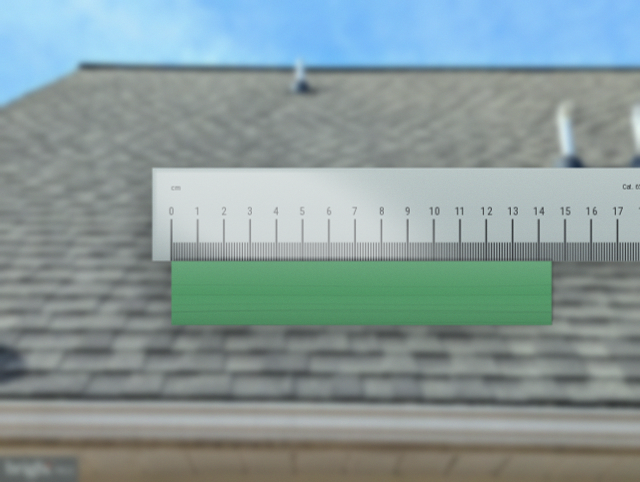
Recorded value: 14.5; cm
